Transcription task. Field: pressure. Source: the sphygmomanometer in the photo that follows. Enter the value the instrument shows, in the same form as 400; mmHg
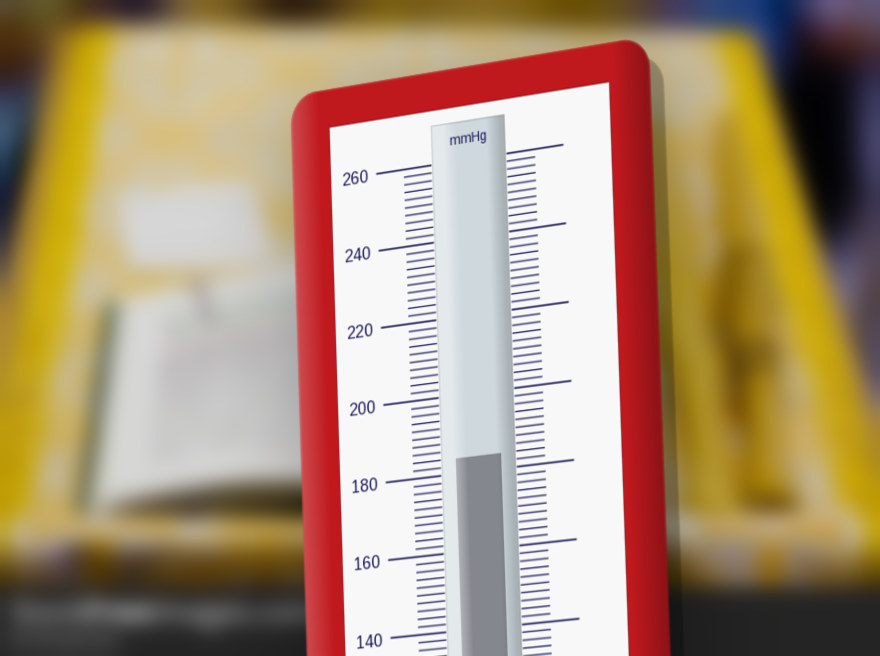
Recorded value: 184; mmHg
